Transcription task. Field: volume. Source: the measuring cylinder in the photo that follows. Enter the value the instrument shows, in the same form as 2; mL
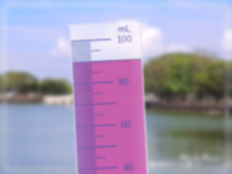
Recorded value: 90; mL
